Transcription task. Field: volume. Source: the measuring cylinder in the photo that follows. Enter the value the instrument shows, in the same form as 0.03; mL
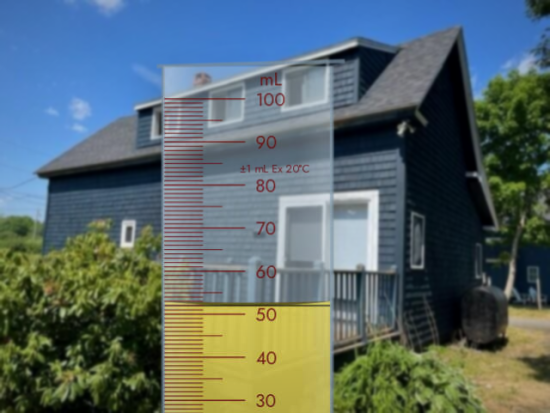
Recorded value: 52; mL
